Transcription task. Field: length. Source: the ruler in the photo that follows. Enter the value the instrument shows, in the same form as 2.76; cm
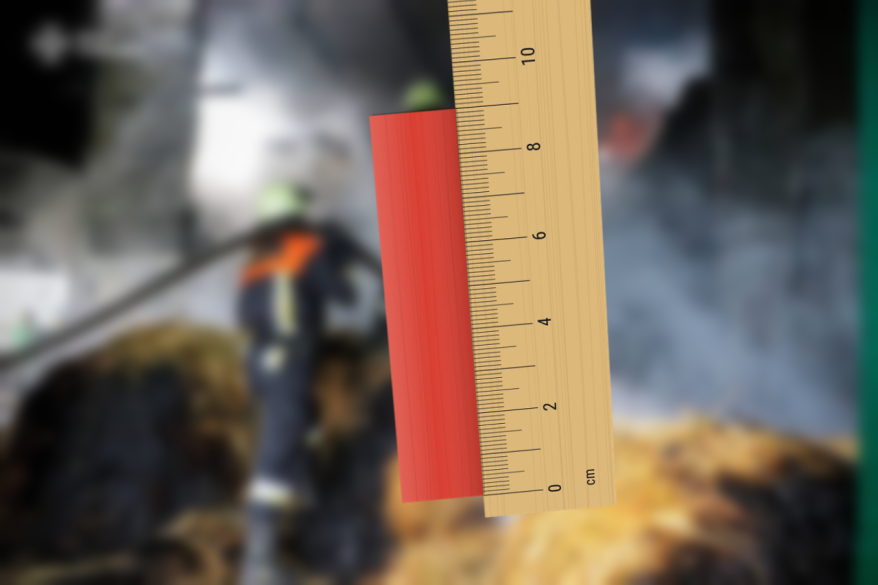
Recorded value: 9; cm
